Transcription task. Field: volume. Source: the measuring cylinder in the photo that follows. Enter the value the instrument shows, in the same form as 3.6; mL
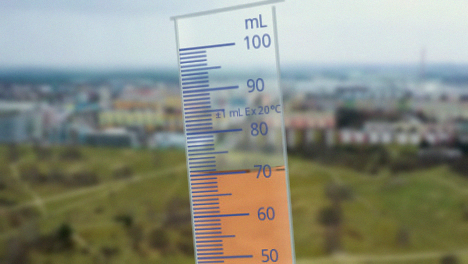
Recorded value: 70; mL
